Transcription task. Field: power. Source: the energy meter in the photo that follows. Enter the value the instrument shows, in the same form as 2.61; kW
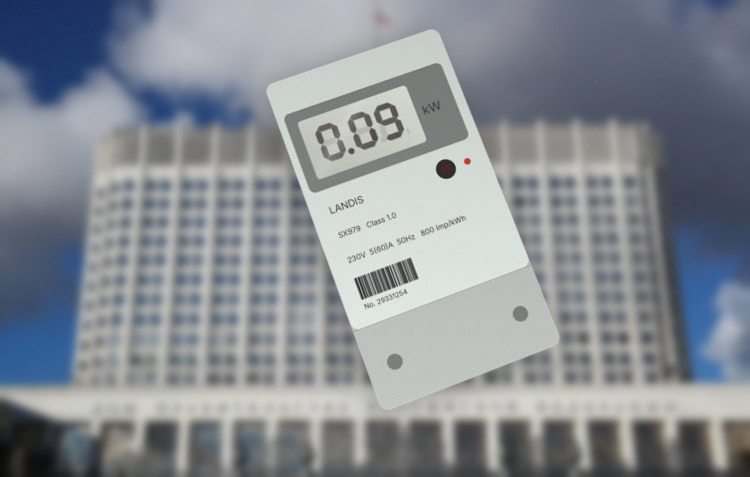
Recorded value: 0.09; kW
